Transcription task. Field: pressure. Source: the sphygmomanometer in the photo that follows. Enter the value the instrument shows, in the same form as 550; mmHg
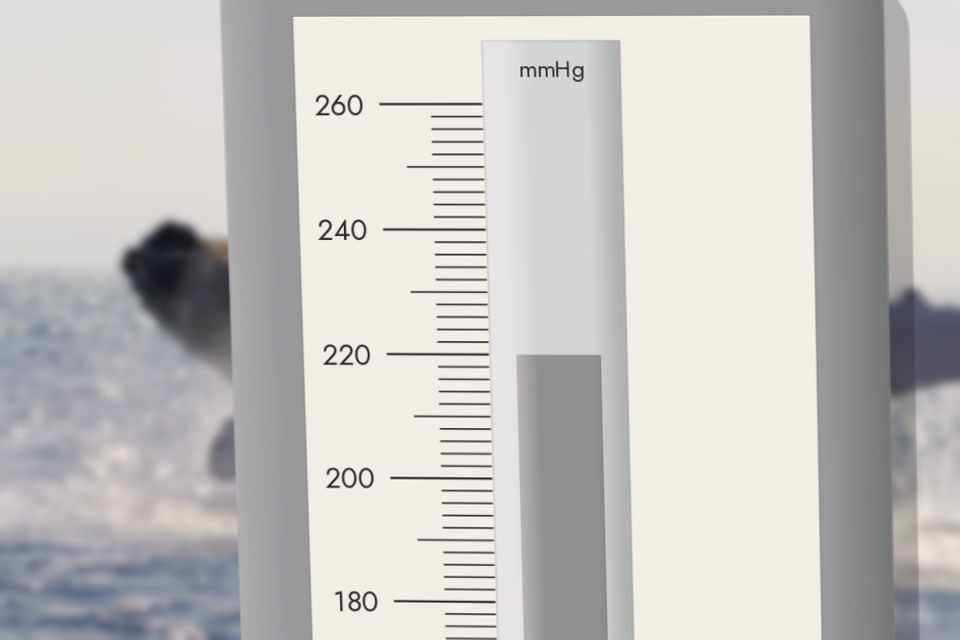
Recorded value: 220; mmHg
